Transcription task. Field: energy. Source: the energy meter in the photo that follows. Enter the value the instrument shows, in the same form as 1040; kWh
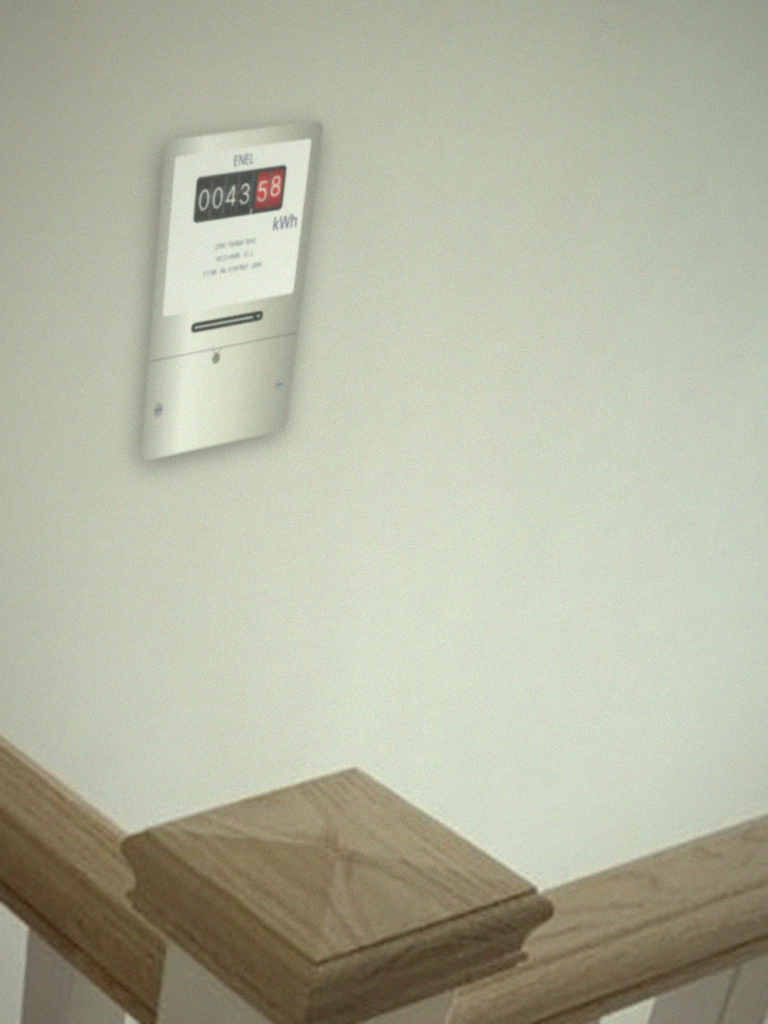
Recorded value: 43.58; kWh
